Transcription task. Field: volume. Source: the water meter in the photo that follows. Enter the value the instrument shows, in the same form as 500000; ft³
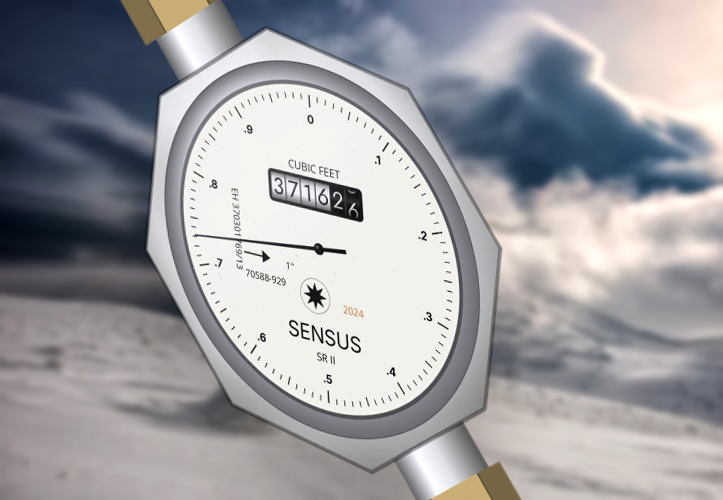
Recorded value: 371625.73; ft³
